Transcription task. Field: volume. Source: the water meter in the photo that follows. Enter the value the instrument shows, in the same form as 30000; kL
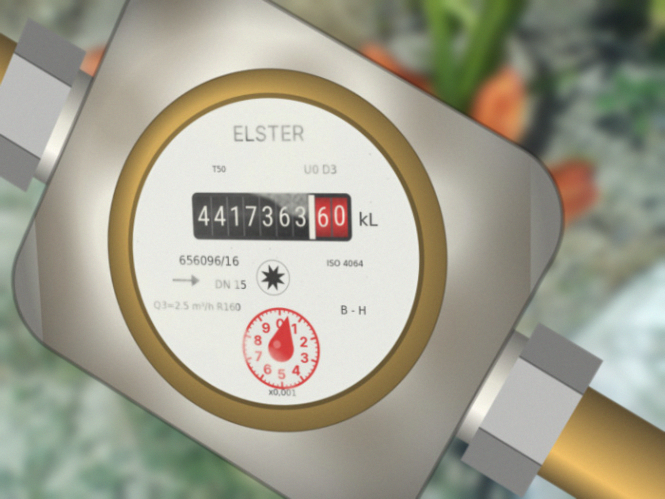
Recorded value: 4417363.600; kL
